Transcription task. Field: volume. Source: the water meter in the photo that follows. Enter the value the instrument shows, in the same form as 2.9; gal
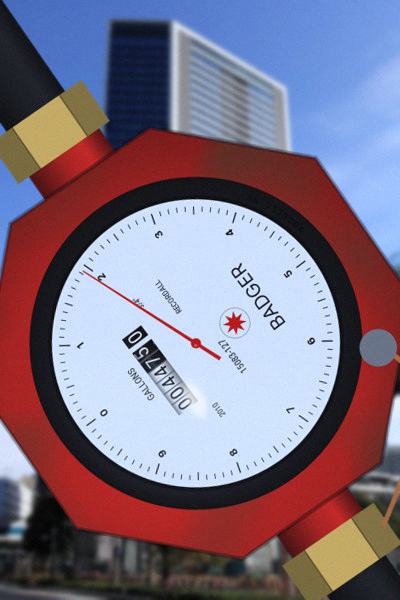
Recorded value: 44751.9; gal
